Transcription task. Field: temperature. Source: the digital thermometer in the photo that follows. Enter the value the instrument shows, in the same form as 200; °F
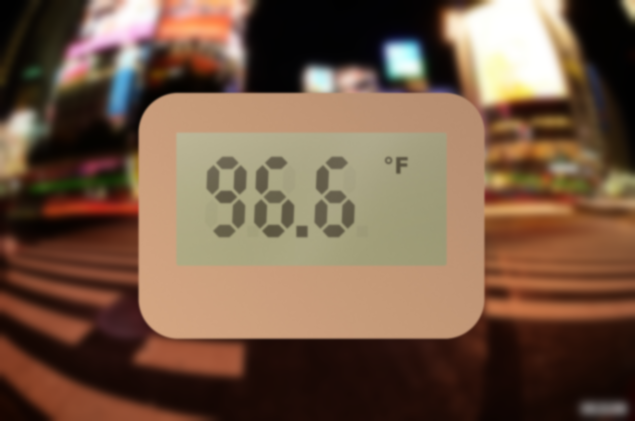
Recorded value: 96.6; °F
